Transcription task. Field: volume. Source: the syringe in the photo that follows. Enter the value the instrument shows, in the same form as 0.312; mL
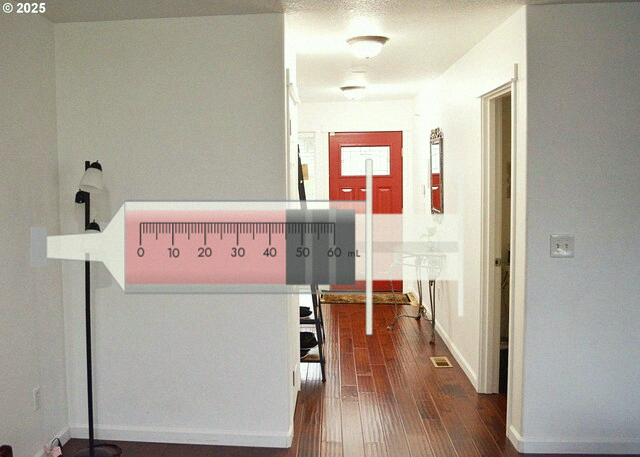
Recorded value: 45; mL
